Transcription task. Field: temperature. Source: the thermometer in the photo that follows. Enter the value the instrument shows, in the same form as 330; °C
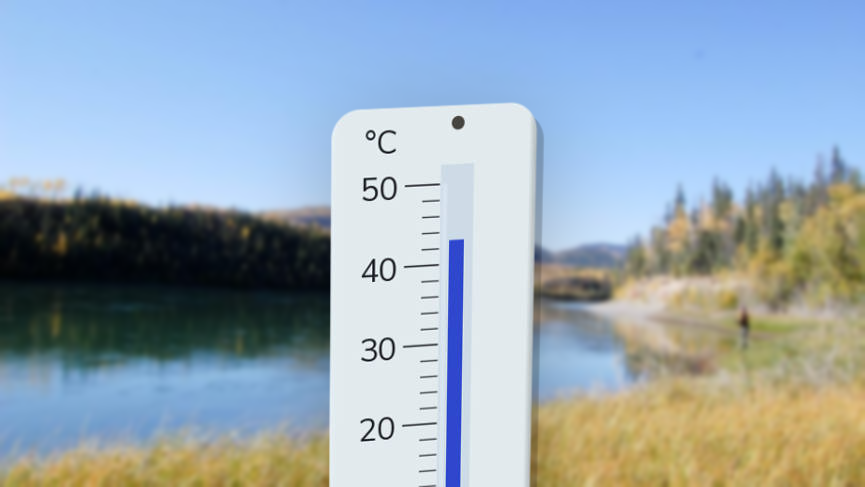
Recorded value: 43; °C
